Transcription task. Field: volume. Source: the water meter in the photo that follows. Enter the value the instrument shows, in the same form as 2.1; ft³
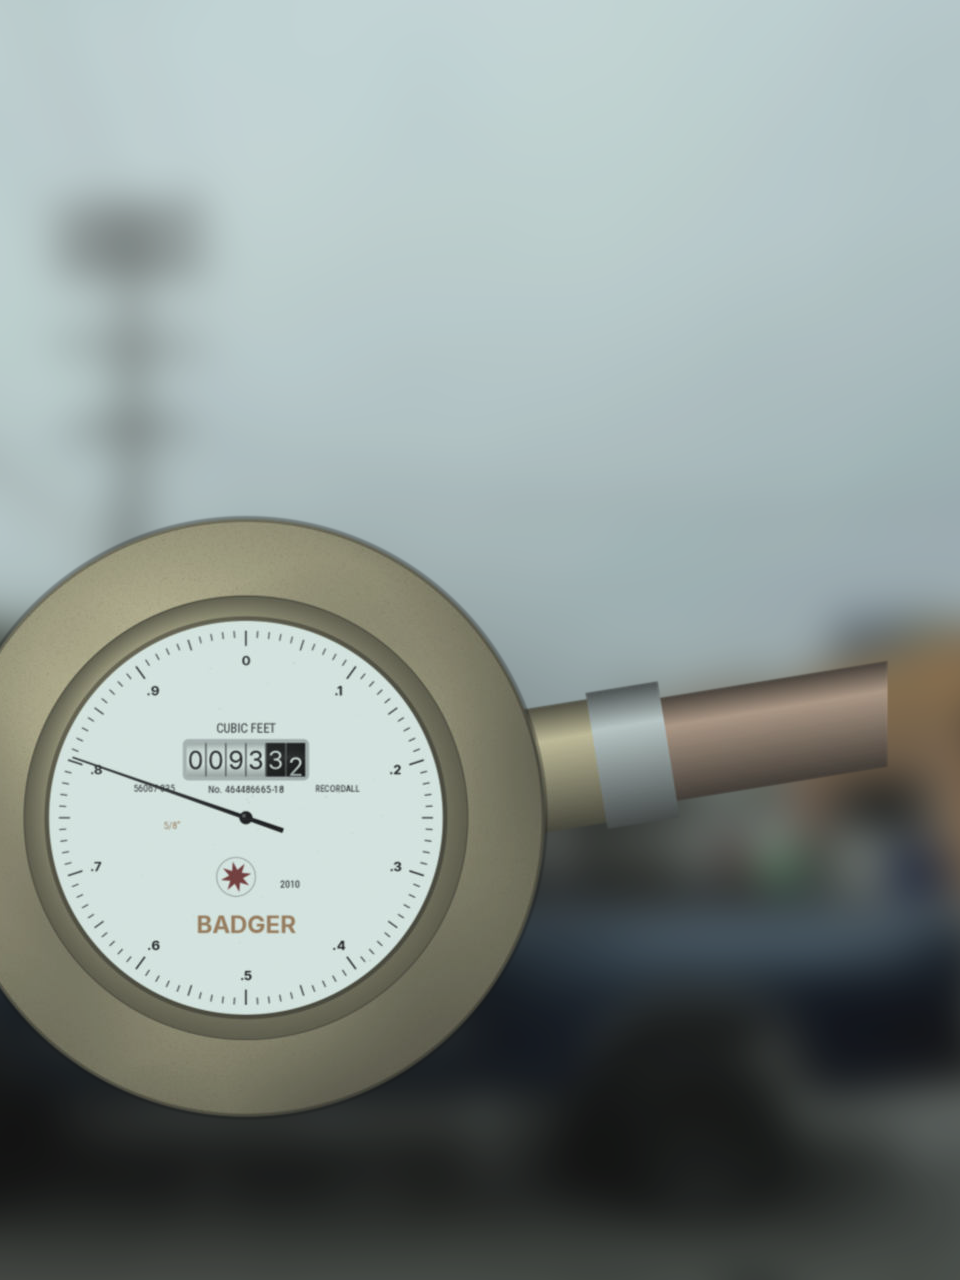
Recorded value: 9331.80; ft³
